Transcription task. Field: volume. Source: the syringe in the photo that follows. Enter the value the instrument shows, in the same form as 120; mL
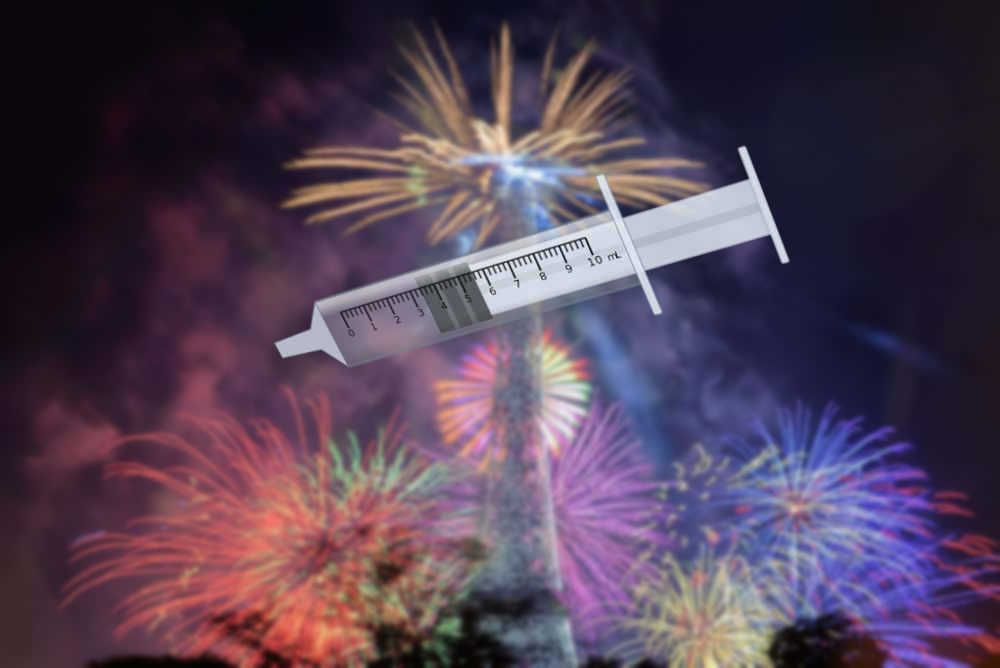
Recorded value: 3.4; mL
